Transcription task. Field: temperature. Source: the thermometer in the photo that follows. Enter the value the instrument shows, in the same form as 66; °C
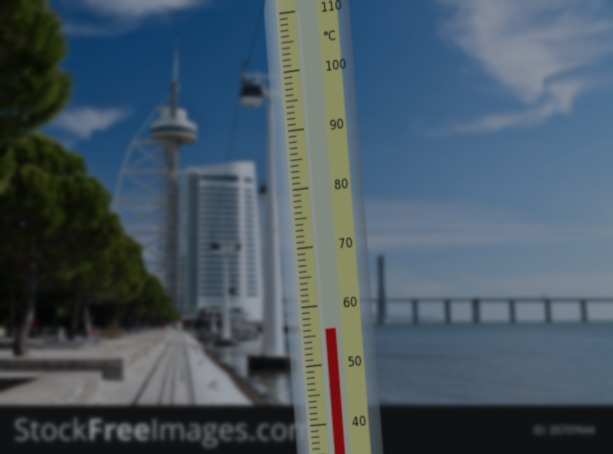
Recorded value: 56; °C
